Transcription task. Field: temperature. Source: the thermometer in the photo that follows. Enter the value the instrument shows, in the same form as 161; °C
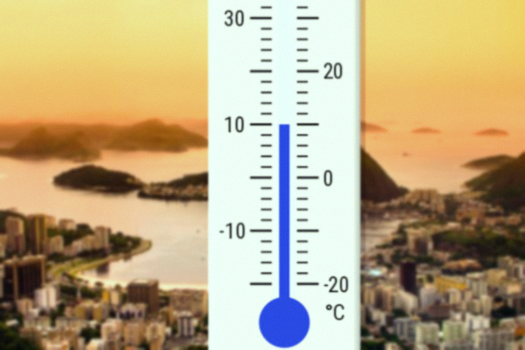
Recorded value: 10; °C
